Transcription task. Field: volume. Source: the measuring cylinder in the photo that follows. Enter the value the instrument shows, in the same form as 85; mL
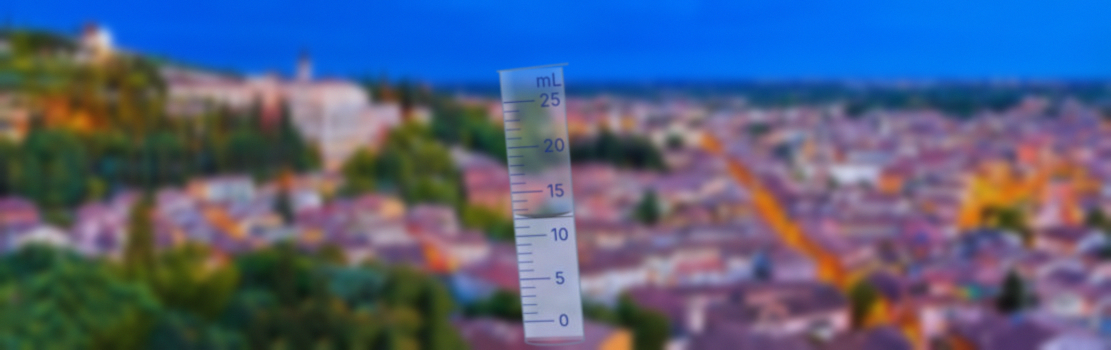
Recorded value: 12; mL
